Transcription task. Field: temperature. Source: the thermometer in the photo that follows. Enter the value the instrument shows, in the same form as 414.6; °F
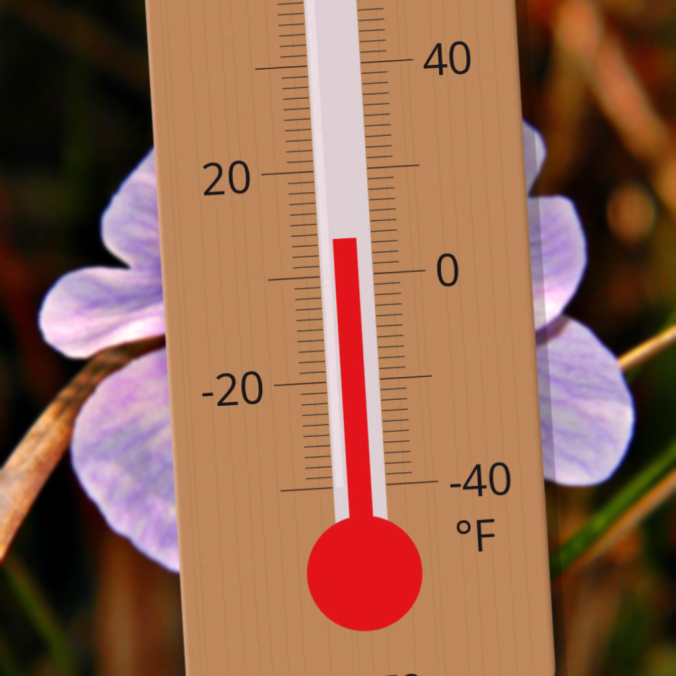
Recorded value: 7; °F
